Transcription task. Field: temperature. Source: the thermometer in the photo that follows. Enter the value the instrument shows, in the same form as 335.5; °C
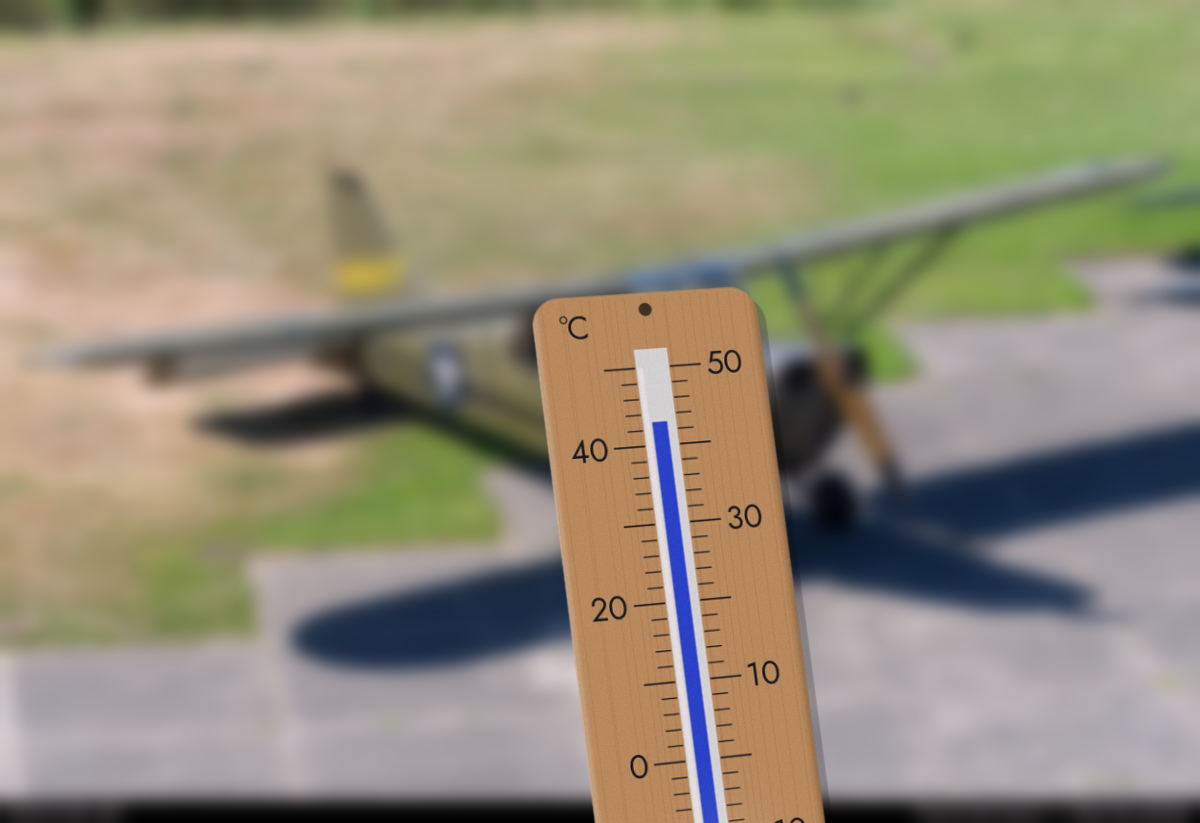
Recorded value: 43; °C
